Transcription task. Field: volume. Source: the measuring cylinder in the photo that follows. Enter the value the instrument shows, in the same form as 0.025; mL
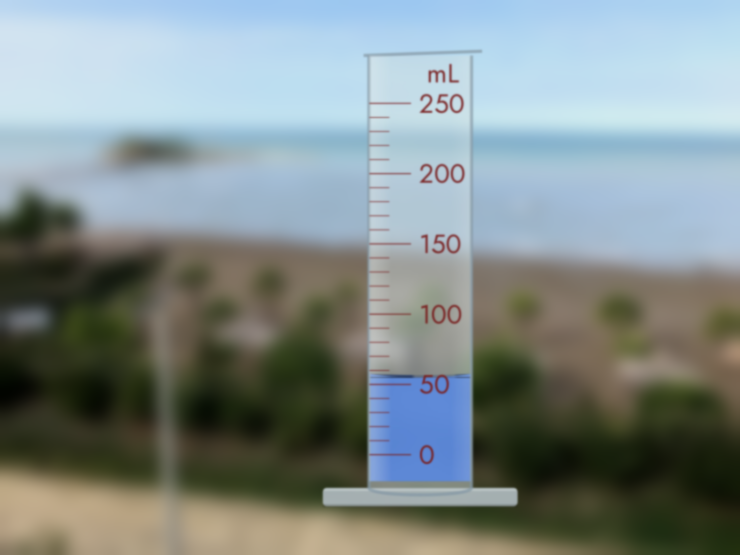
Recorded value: 55; mL
